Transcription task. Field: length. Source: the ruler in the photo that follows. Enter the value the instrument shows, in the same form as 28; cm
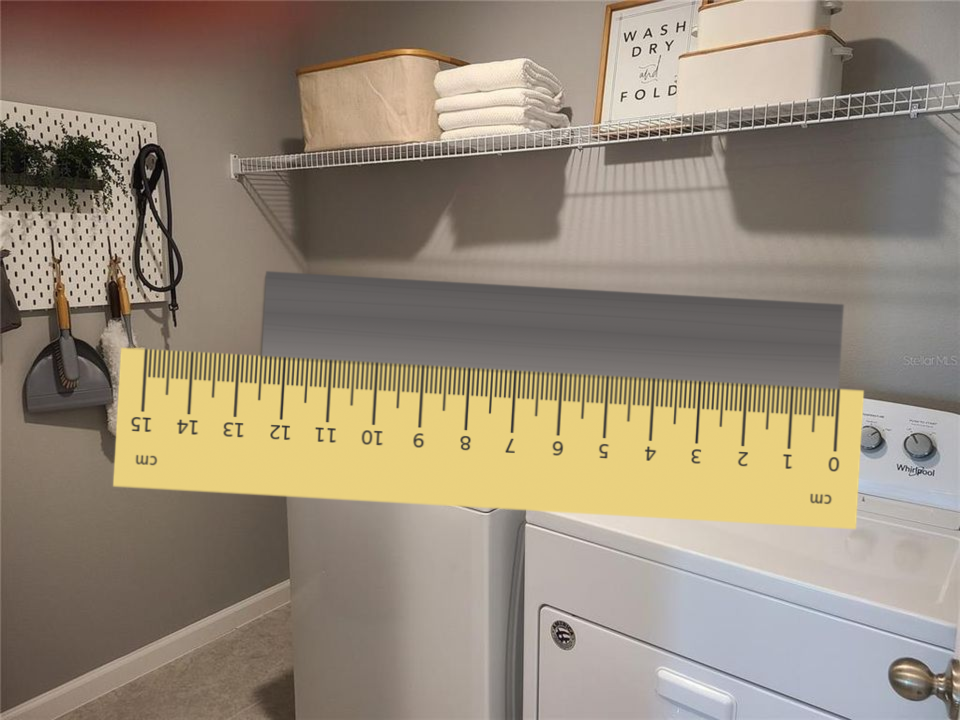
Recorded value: 12.5; cm
